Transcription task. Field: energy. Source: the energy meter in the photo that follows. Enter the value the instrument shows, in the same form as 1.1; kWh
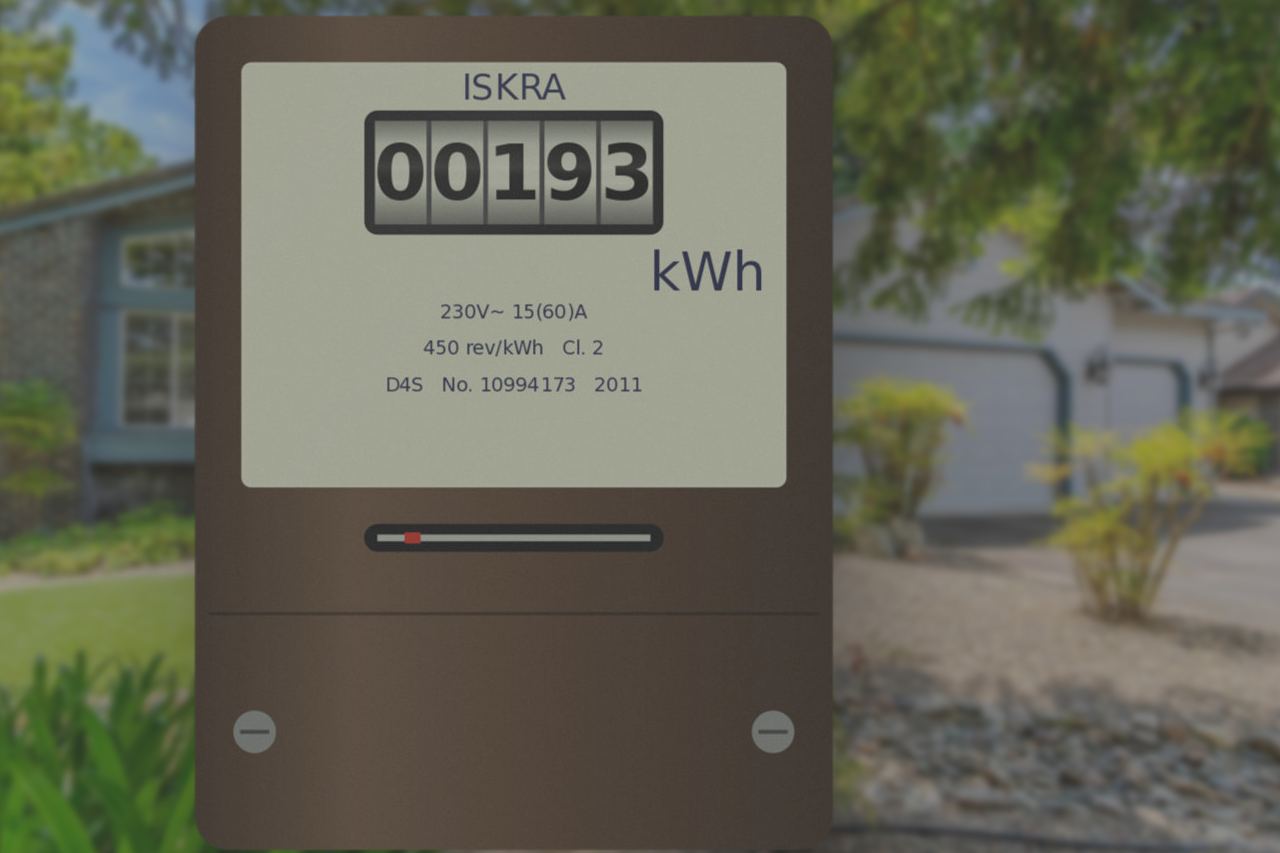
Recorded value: 193; kWh
